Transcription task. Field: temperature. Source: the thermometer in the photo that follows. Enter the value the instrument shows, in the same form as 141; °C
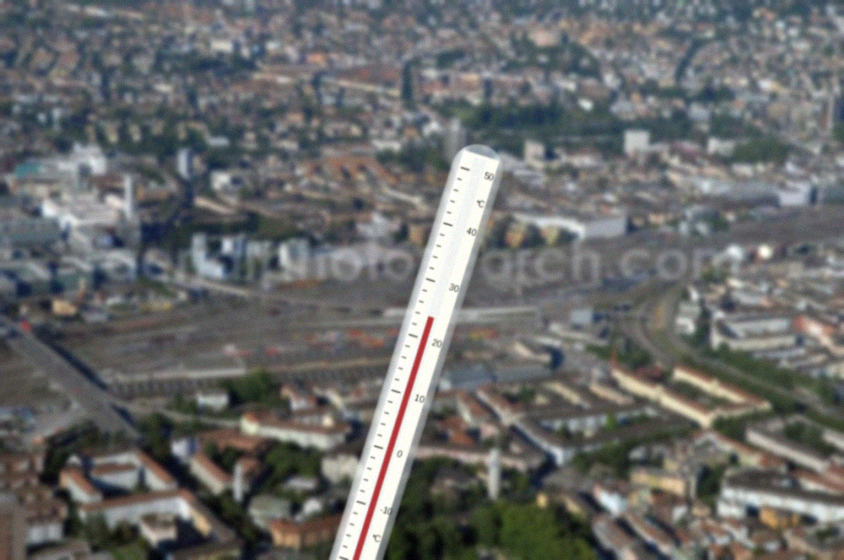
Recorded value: 24; °C
